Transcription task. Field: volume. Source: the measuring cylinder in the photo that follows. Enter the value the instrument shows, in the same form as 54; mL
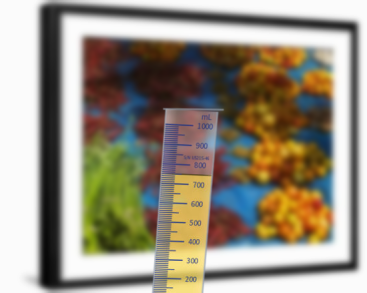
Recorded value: 750; mL
